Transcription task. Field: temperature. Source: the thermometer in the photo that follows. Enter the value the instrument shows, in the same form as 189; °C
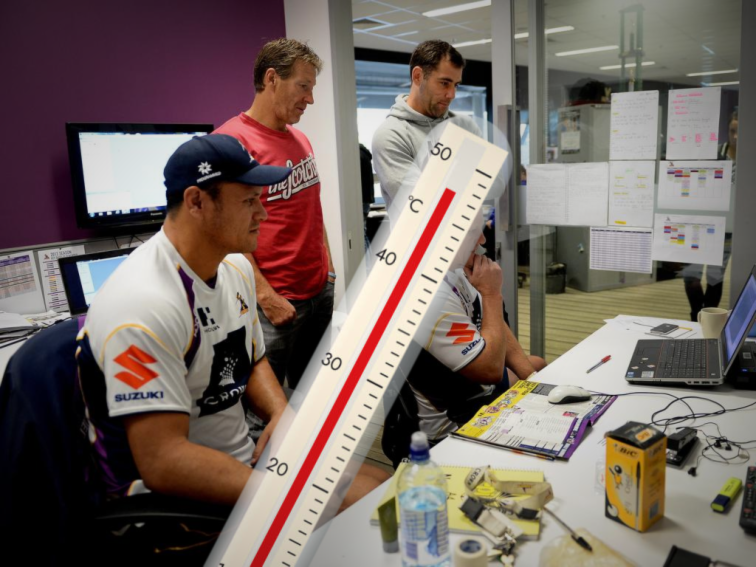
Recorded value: 47.5; °C
